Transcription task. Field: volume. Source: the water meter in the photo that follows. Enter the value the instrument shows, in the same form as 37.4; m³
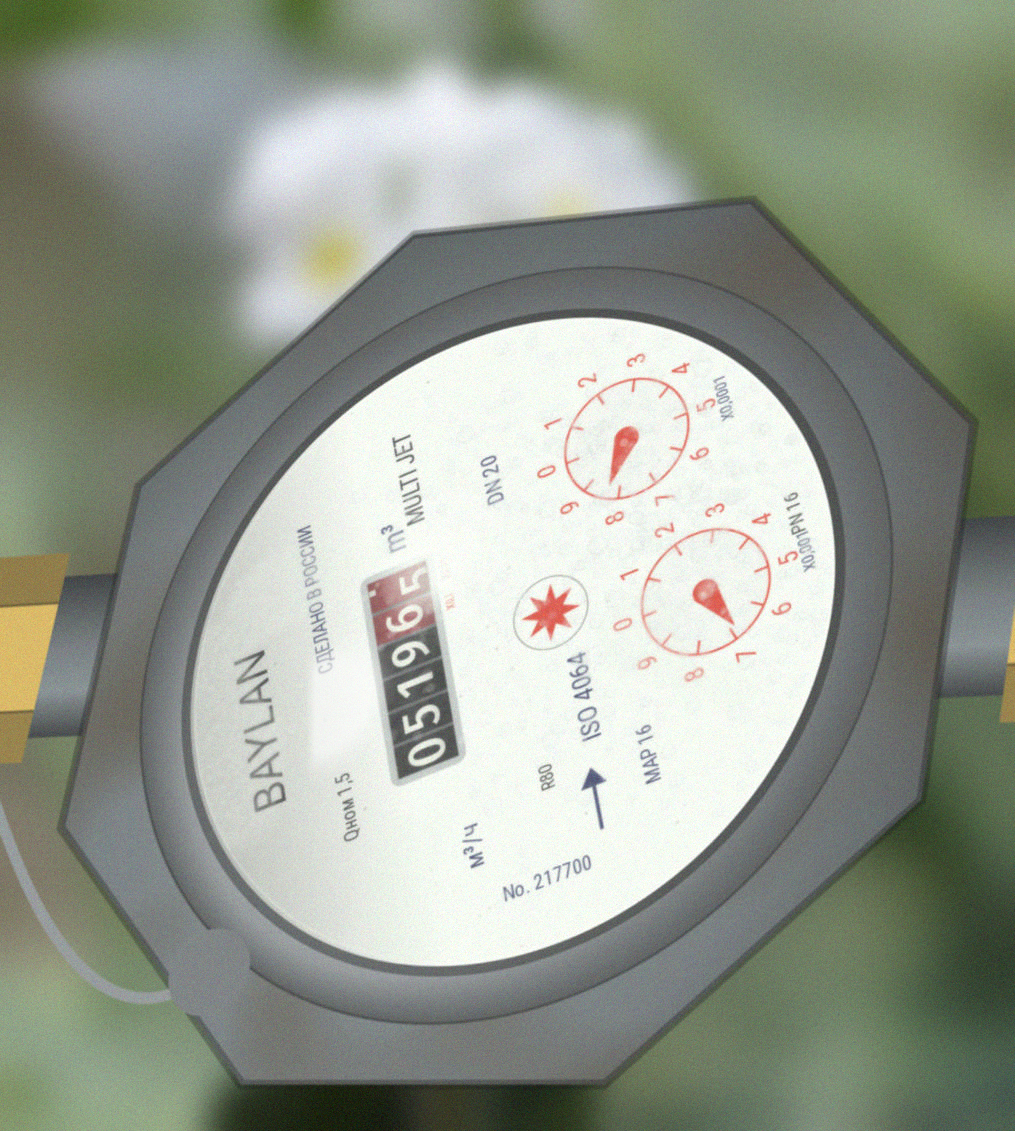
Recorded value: 519.6468; m³
